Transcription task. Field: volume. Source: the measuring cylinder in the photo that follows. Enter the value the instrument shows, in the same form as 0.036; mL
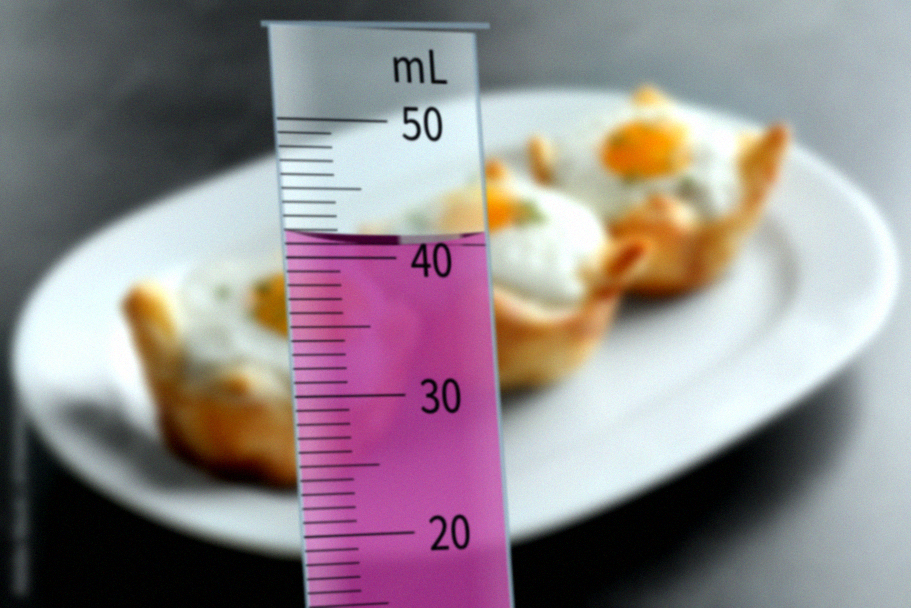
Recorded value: 41; mL
